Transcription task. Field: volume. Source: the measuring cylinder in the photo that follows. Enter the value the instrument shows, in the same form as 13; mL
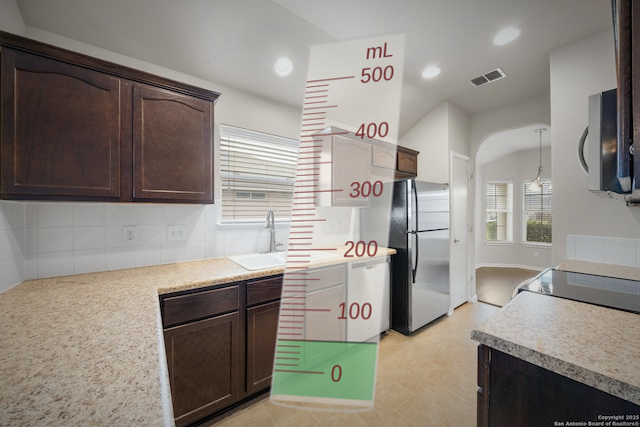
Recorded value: 50; mL
